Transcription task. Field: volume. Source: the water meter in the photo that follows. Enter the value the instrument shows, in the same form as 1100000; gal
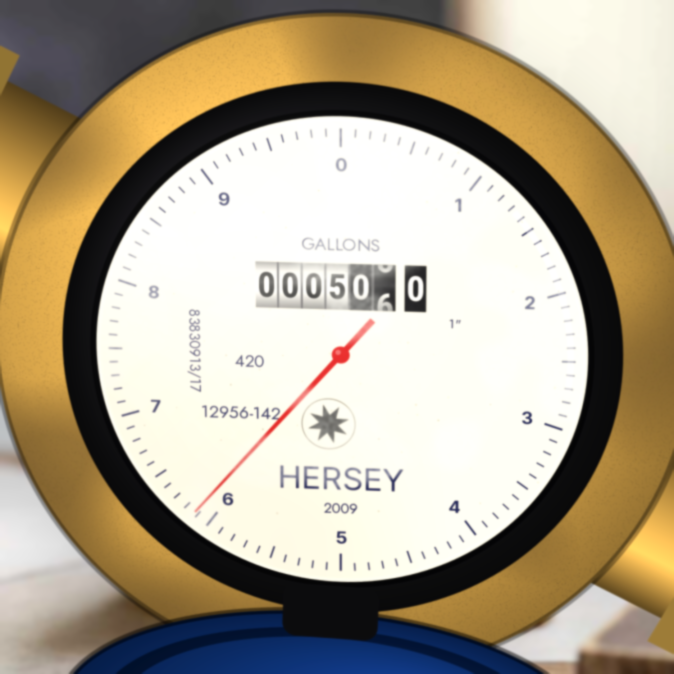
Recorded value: 5056.1; gal
